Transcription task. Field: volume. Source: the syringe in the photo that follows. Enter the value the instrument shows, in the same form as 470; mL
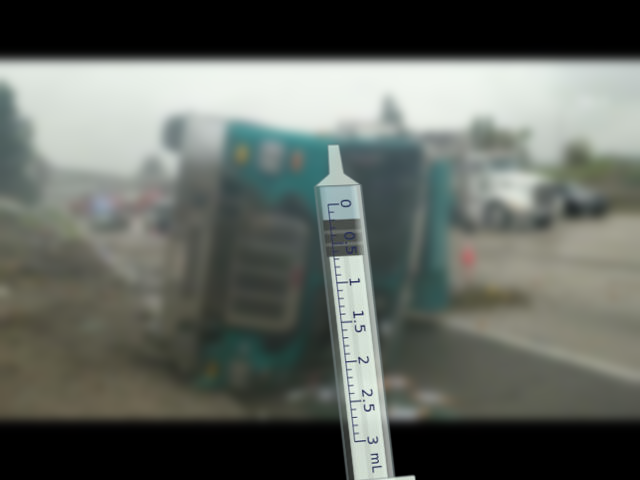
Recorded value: 0.2; mL
